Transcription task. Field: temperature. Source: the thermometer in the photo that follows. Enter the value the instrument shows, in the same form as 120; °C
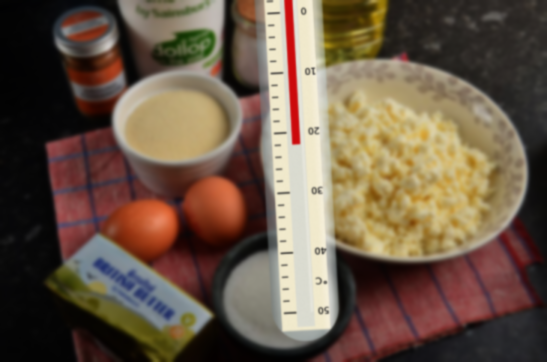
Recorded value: 22; °C
